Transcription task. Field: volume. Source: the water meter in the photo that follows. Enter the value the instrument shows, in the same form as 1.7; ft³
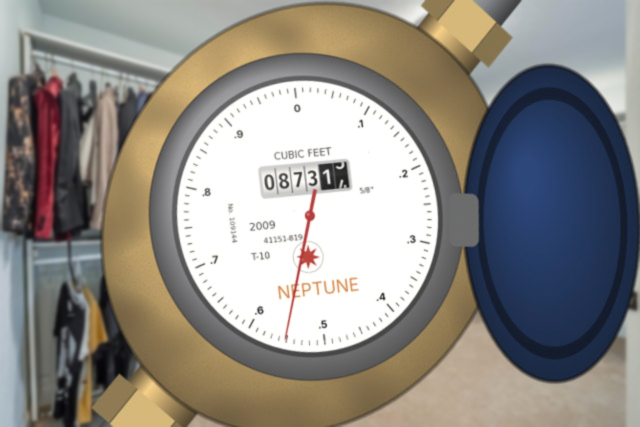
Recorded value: 87313.55; ft³
